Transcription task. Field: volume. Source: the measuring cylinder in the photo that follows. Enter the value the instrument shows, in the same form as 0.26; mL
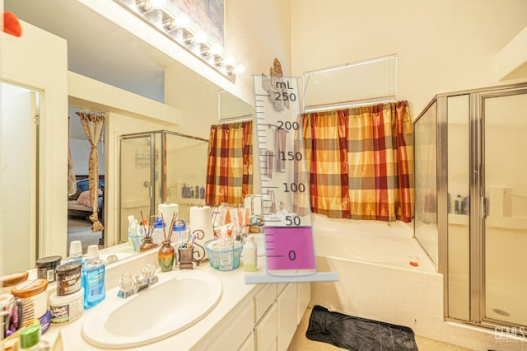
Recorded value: 40; mL
